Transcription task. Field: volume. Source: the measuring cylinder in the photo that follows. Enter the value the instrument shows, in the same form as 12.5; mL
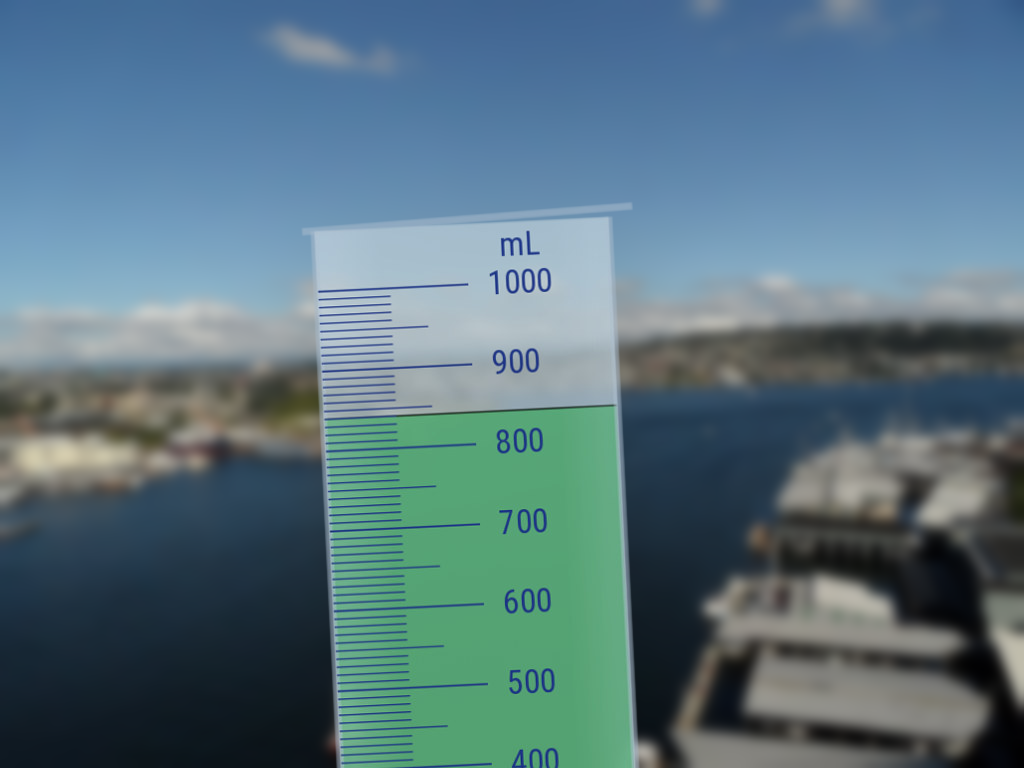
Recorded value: 840; mL
